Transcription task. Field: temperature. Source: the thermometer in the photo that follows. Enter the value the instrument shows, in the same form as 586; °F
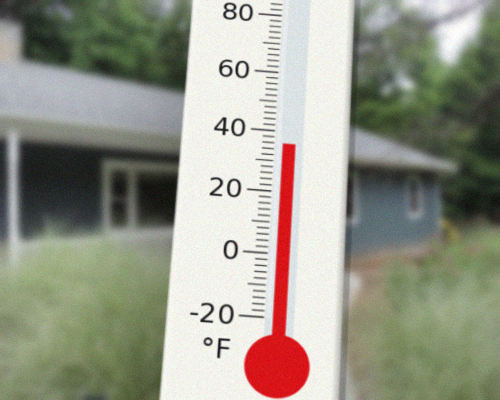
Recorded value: 36; °F
